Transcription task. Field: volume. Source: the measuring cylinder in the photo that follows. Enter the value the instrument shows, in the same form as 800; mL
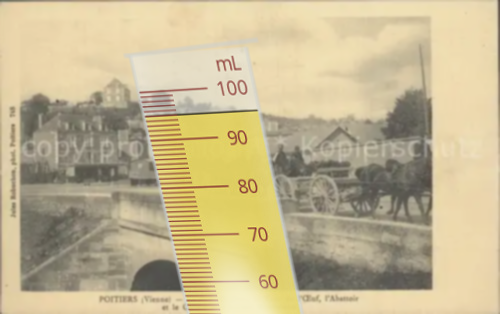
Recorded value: 95; mL
